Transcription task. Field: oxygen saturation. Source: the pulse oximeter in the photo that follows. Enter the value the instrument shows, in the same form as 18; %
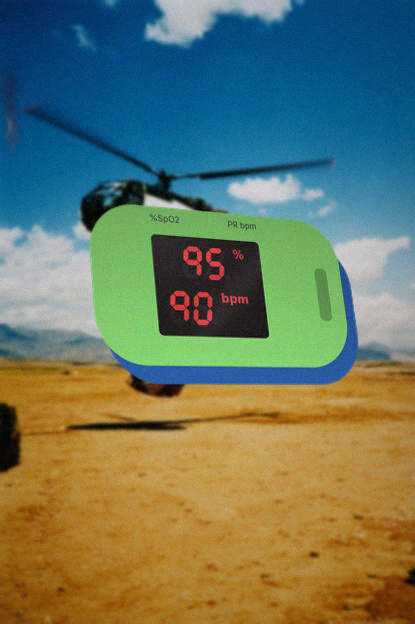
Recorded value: 95; %
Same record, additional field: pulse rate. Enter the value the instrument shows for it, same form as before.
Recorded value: 90; bpm
